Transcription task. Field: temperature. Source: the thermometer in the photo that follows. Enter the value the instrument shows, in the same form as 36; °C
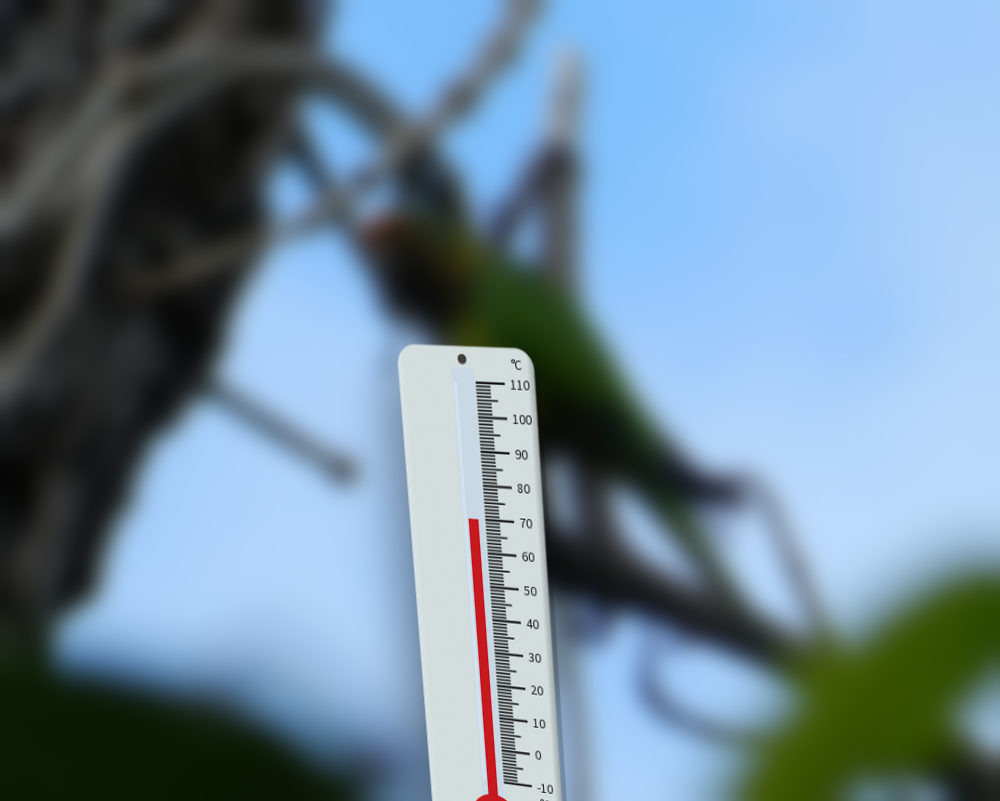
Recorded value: 70; °C
